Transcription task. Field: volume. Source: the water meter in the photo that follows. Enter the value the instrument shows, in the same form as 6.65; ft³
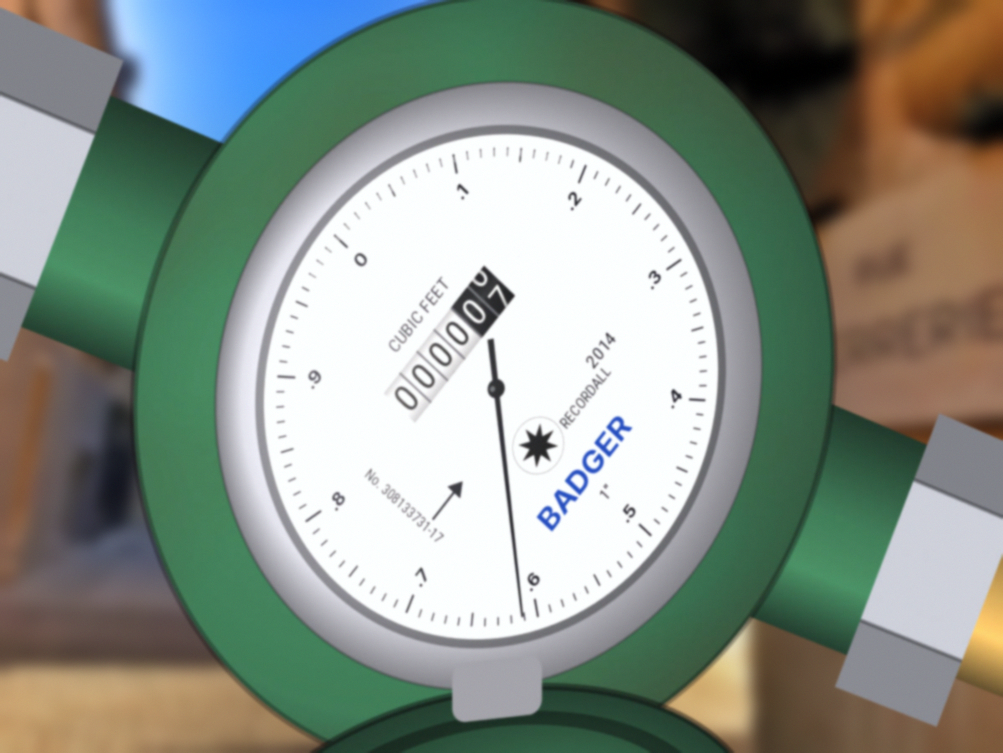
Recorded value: 6.61; ft³
